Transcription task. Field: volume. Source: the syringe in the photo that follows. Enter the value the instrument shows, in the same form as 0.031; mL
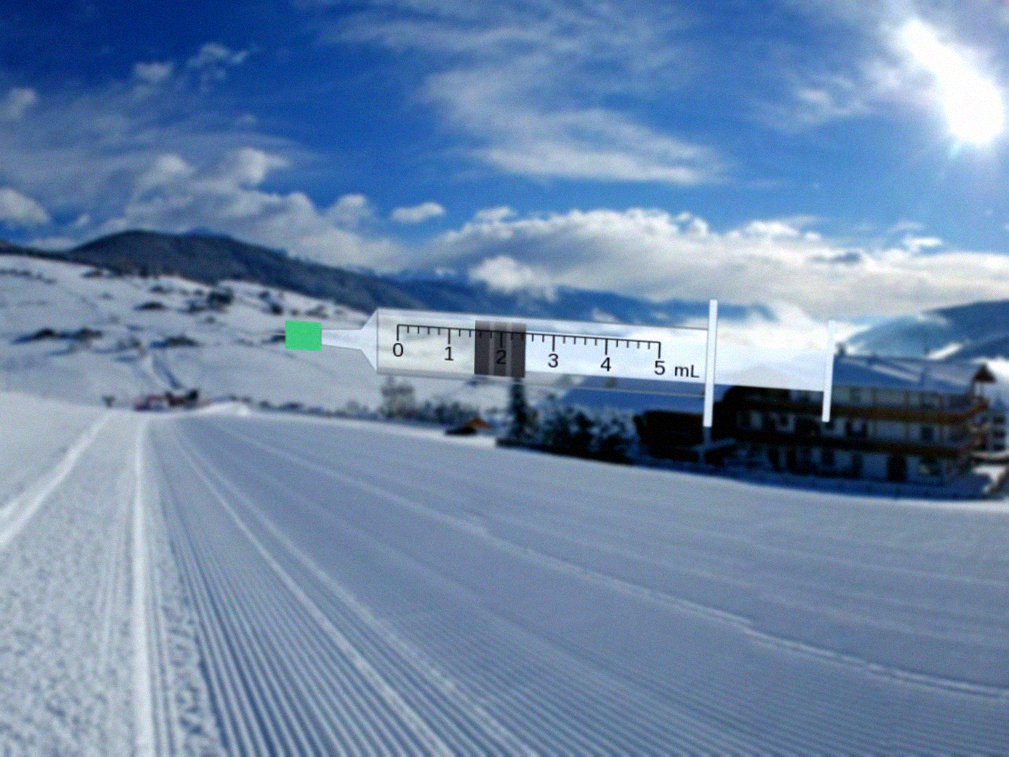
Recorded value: 1.5; mL
